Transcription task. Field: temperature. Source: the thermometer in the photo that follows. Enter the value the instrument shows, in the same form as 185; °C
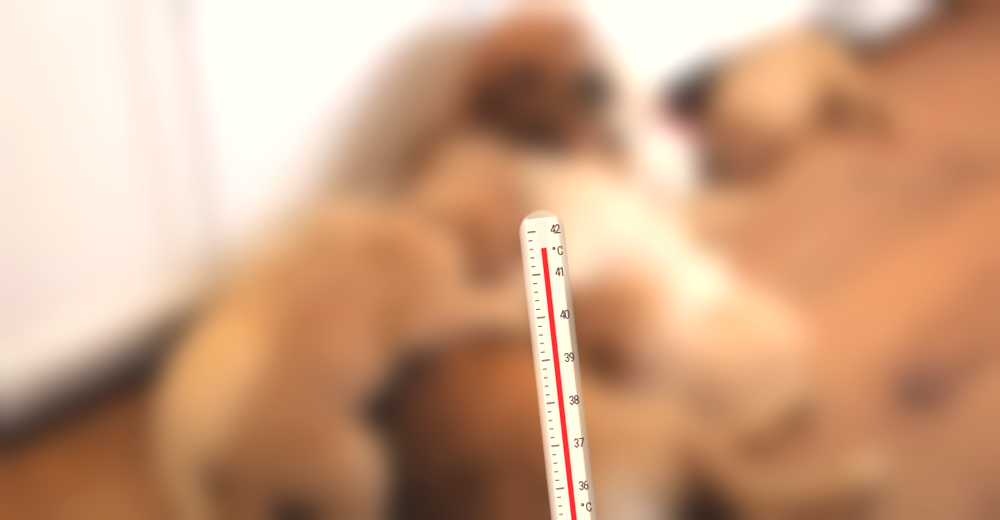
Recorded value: 41.6; °C
